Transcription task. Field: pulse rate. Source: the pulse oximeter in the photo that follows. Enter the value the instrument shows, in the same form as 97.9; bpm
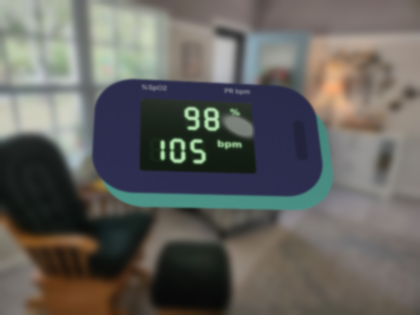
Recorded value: 105; bpm
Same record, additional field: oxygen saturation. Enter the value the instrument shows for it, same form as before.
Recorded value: 98; %
